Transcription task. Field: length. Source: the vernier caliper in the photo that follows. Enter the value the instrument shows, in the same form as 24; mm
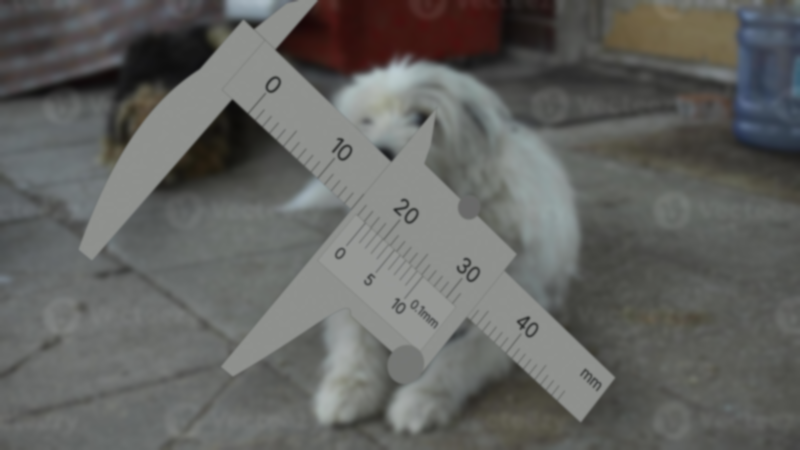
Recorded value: 17.2; mm
